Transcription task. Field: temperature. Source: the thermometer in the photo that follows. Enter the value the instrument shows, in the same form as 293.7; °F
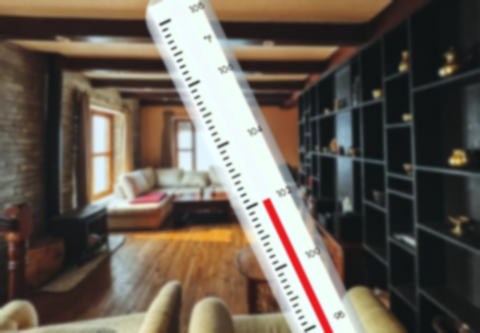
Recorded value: 102; °F
